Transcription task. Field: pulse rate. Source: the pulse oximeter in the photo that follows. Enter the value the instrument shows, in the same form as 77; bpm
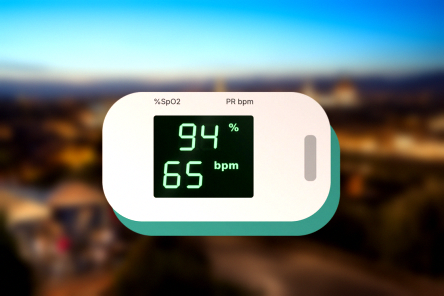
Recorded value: 65; bpm
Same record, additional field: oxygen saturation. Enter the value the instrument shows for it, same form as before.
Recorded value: 94; %
